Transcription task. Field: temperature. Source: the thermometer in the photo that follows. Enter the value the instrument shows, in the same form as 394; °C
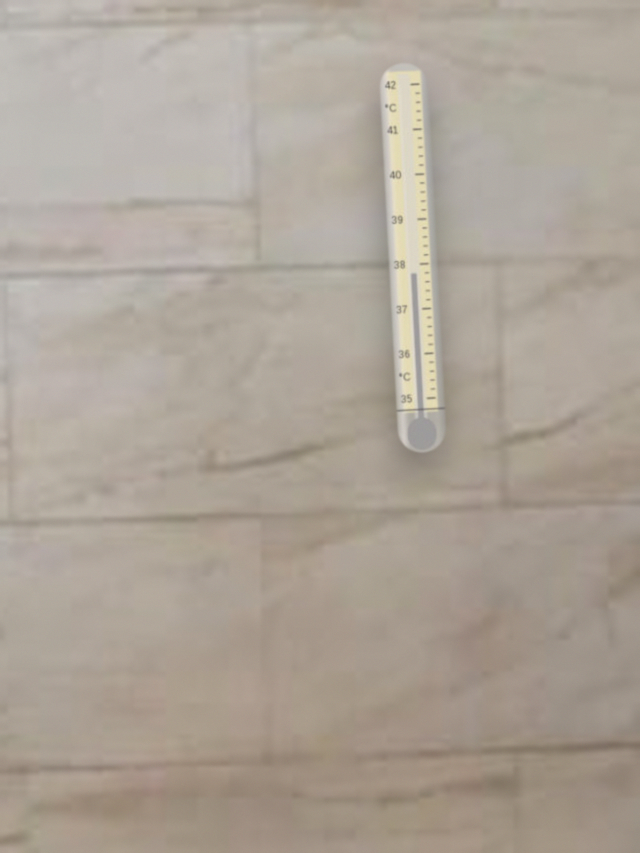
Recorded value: 37.8; °C
